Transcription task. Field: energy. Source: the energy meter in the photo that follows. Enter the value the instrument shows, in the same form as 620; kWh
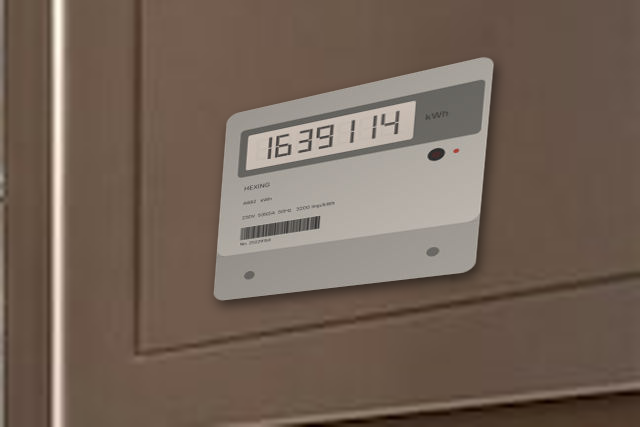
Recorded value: 1639114; kWh
